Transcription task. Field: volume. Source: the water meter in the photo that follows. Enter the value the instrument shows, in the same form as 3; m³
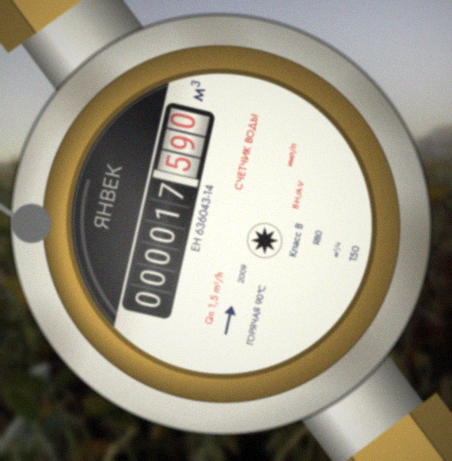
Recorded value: 17.590; m³
